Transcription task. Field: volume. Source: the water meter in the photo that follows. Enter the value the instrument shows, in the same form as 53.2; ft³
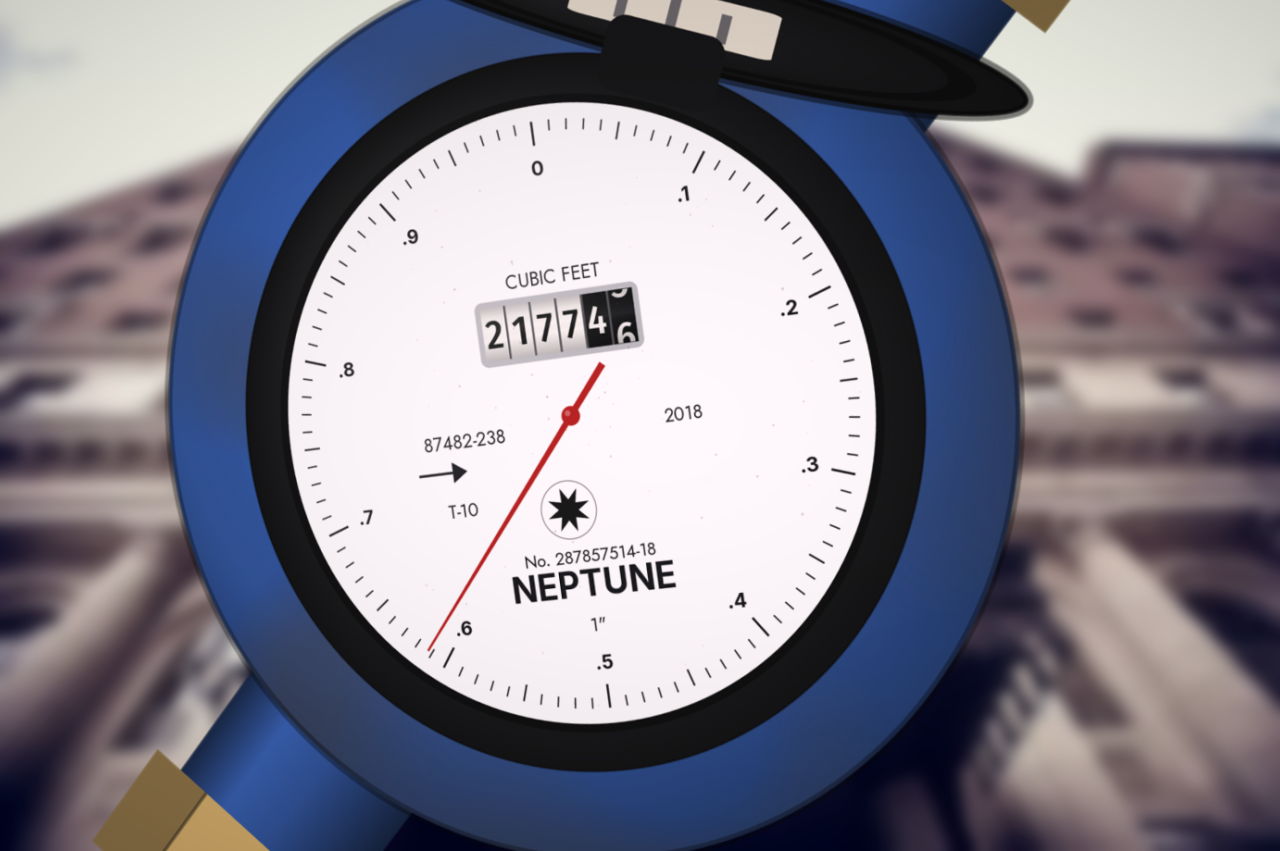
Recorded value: 217745.61; ft³
